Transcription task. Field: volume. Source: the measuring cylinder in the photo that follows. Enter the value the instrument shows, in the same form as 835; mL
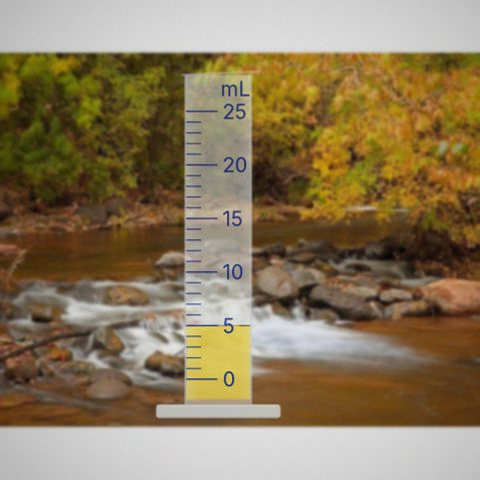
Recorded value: 5; mL
